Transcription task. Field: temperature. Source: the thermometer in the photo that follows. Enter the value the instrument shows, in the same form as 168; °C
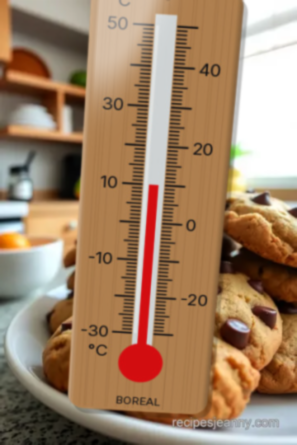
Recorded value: 10; °C
